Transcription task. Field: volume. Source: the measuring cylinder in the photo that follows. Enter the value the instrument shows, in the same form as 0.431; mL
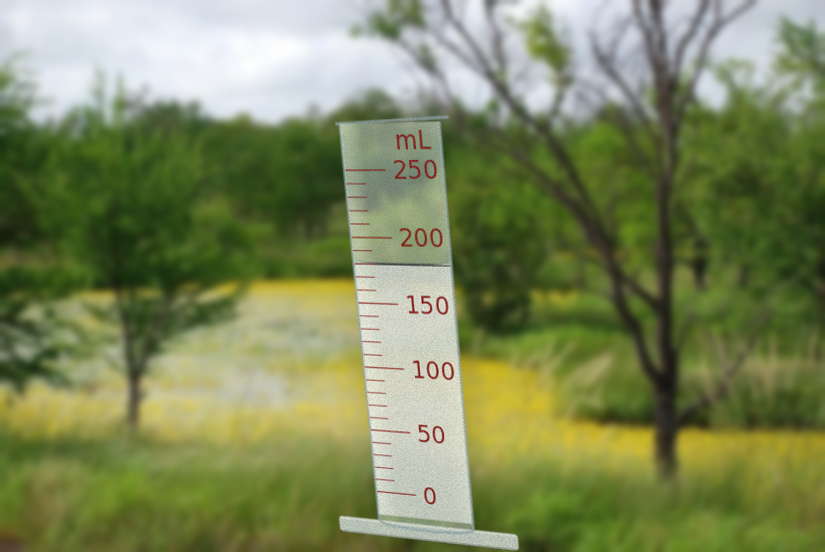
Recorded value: 180; mL
